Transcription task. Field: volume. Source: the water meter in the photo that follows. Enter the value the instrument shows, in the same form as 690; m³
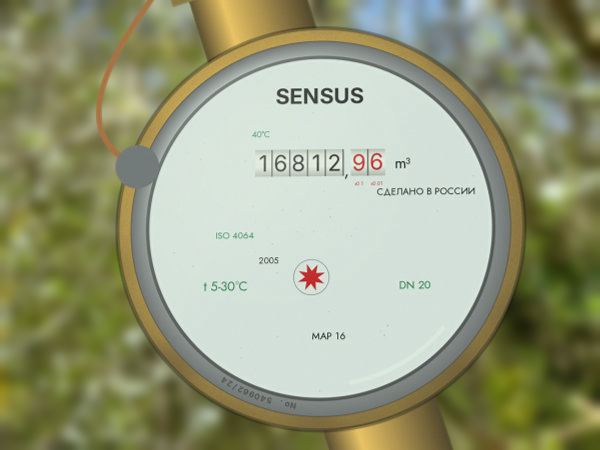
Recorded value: 16812.96; m³
